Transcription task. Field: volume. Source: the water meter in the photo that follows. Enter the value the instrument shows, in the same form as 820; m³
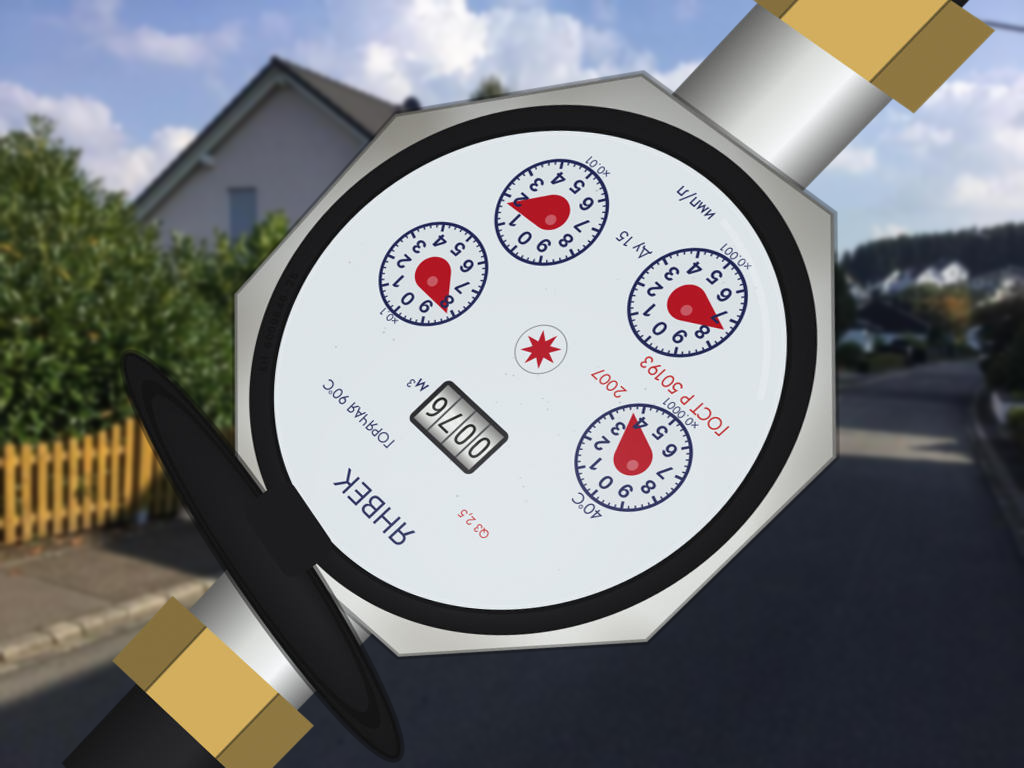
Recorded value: 76.8173; m³
